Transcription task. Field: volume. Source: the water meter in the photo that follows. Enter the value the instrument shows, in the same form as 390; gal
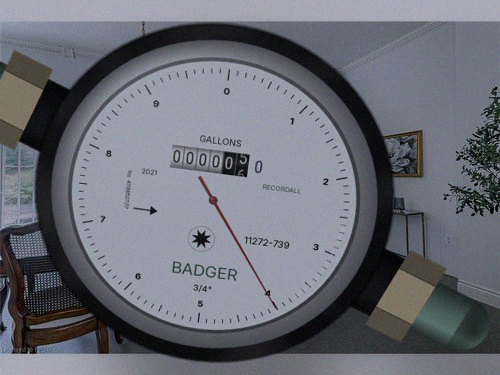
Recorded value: 54.0; gal
